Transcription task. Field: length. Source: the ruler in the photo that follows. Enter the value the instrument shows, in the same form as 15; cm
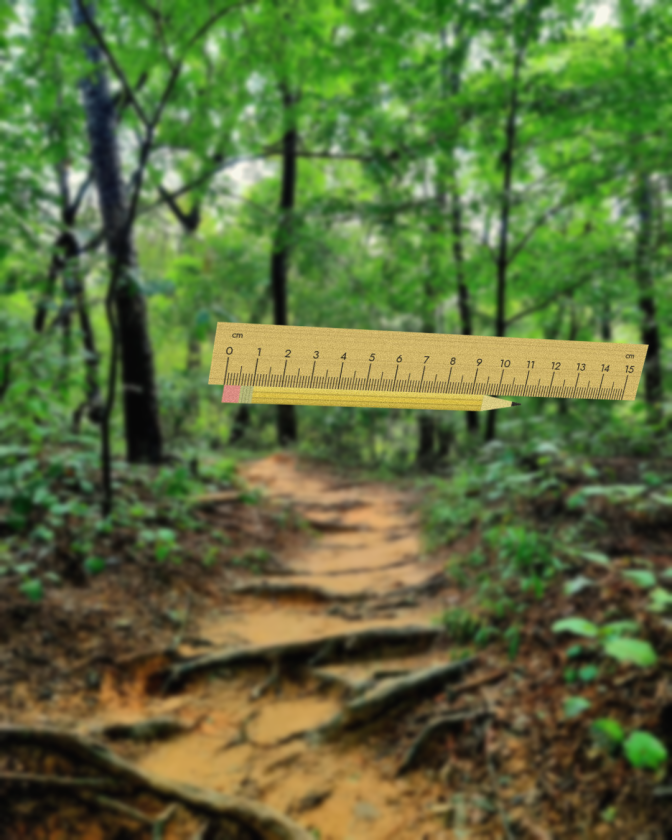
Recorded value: 11; cm
